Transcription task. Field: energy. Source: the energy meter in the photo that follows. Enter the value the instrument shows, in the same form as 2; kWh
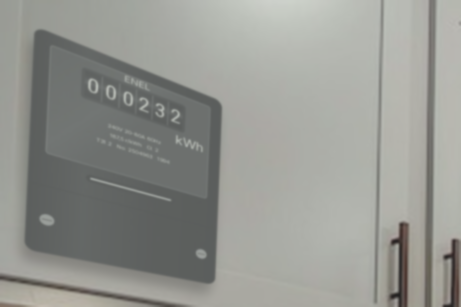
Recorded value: 232; kWh
